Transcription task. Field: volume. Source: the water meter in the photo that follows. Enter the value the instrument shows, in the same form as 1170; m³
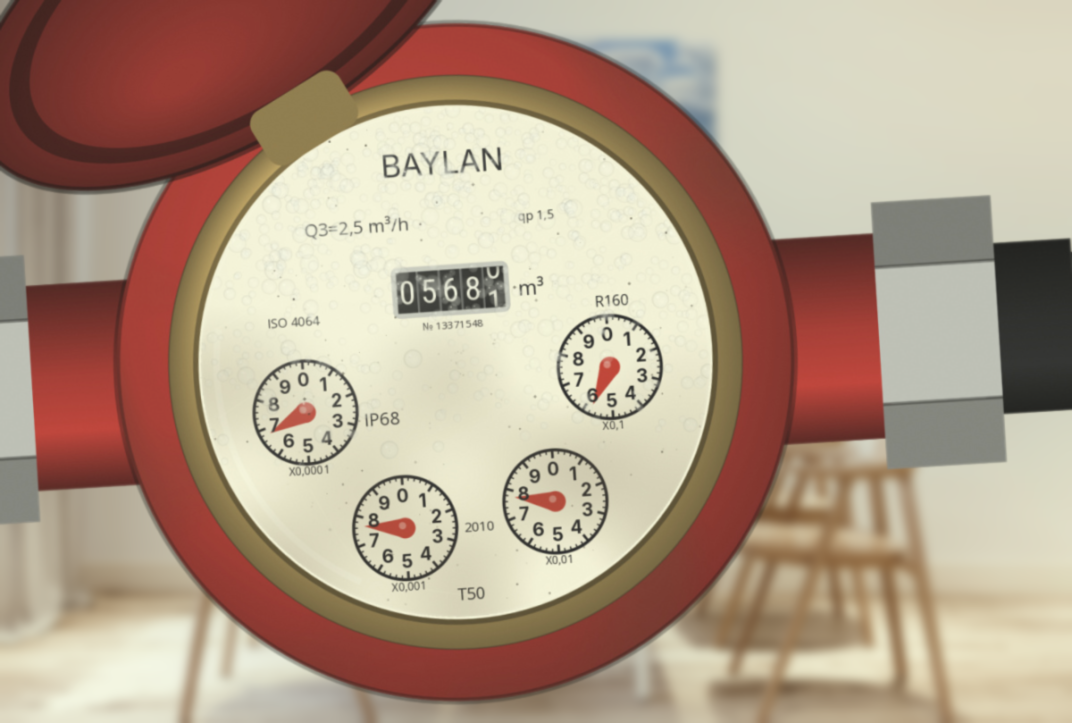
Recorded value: 5680.5776; m³
